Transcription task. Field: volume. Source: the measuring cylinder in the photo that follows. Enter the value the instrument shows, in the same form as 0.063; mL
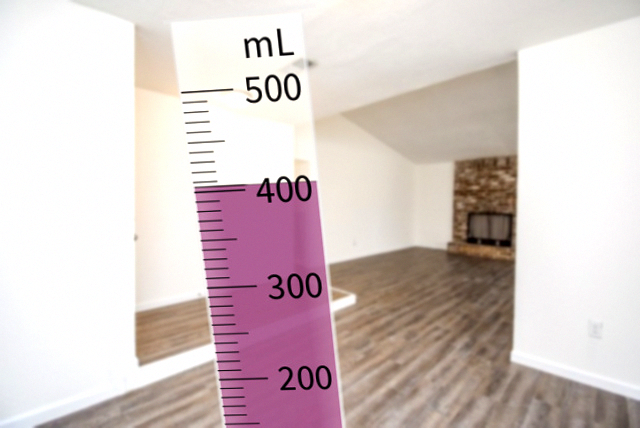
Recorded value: 405; mL
